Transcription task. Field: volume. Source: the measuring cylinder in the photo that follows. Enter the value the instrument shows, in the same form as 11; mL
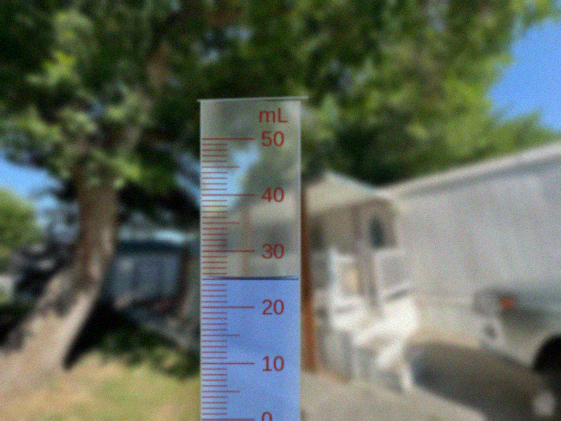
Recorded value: 25; mL
